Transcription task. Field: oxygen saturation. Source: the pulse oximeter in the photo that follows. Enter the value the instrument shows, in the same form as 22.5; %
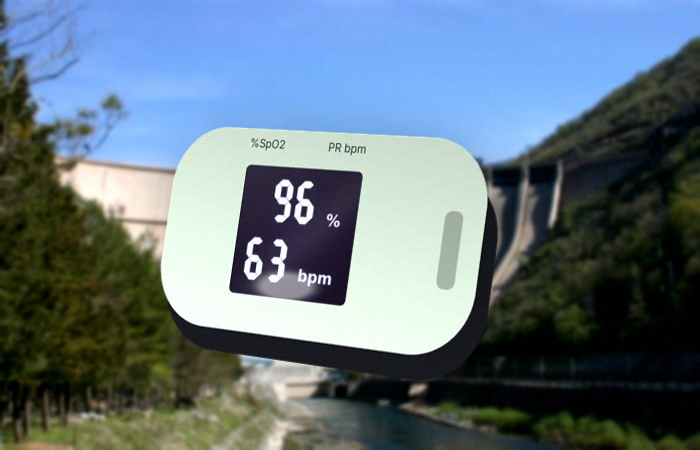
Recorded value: 96; %
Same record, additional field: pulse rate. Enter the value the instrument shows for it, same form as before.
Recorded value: 63; bpm
